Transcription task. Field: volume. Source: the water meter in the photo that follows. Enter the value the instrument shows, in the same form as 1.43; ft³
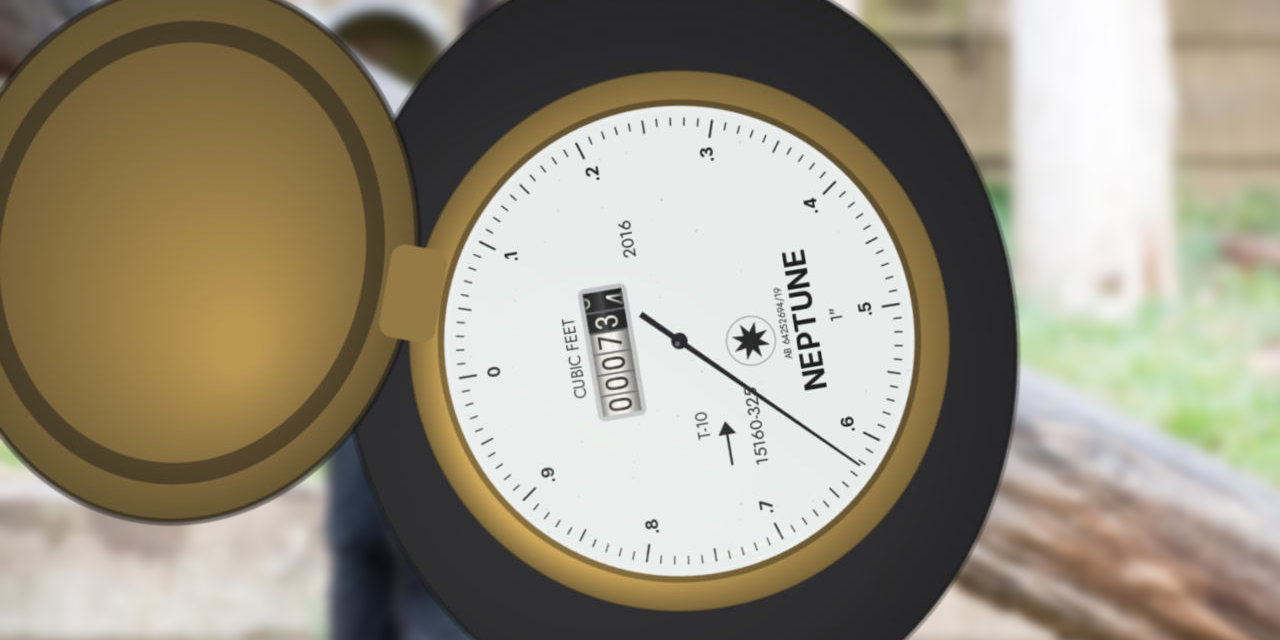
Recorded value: 733.62; ft³
